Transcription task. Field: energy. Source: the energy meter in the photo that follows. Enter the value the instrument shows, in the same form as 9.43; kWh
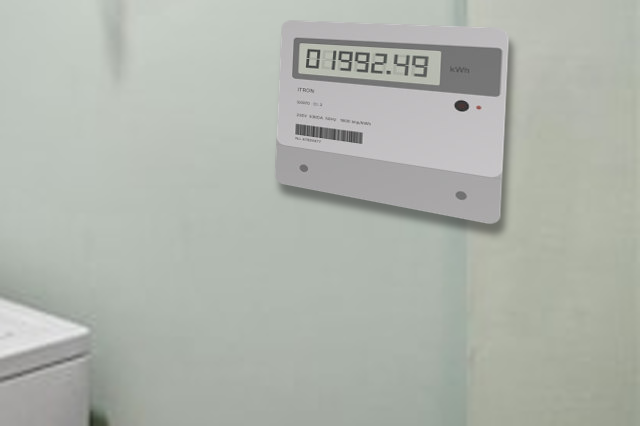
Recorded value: 1992.49; kWh
